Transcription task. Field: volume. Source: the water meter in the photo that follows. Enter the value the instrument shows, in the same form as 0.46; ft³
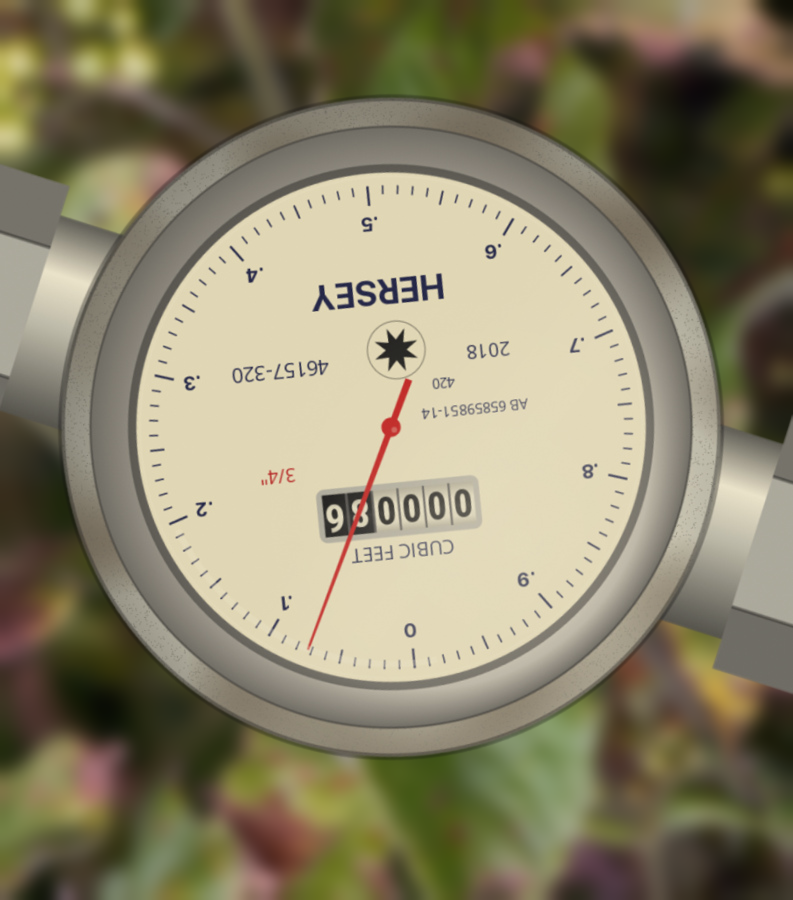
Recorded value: 86.07; ft³
